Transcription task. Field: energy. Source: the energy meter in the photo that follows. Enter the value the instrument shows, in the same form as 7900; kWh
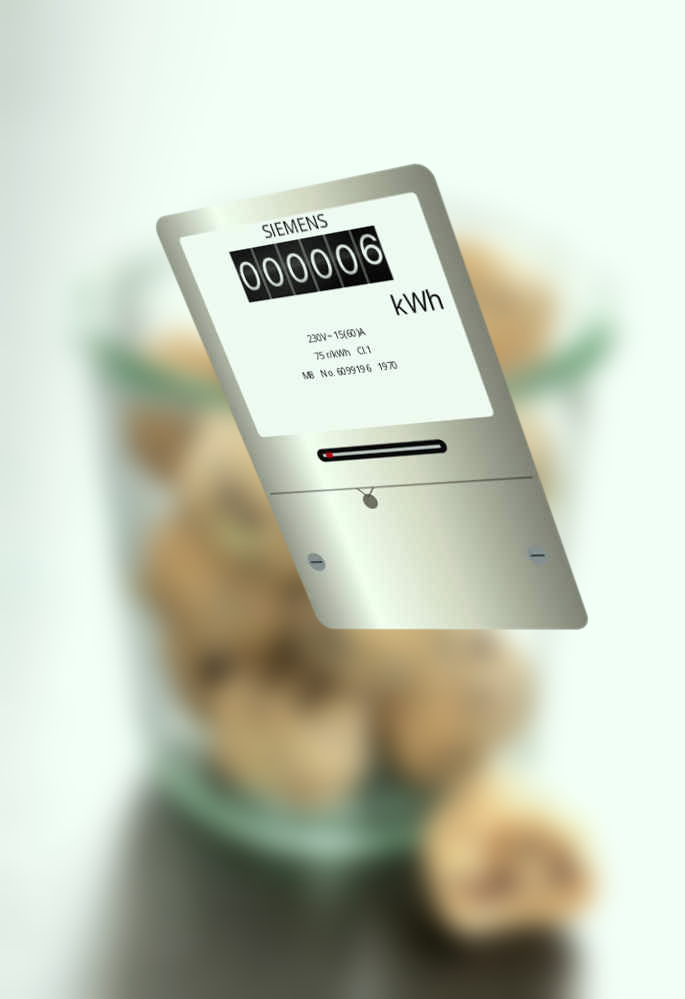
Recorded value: 6; kWh
